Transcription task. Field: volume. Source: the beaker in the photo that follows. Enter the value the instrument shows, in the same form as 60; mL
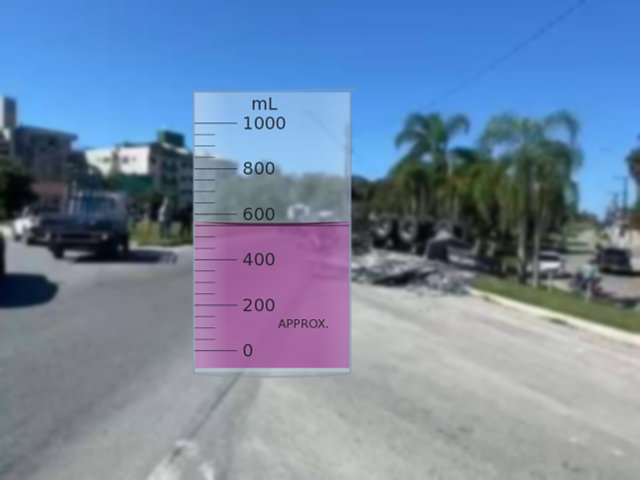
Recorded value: 550; mL
